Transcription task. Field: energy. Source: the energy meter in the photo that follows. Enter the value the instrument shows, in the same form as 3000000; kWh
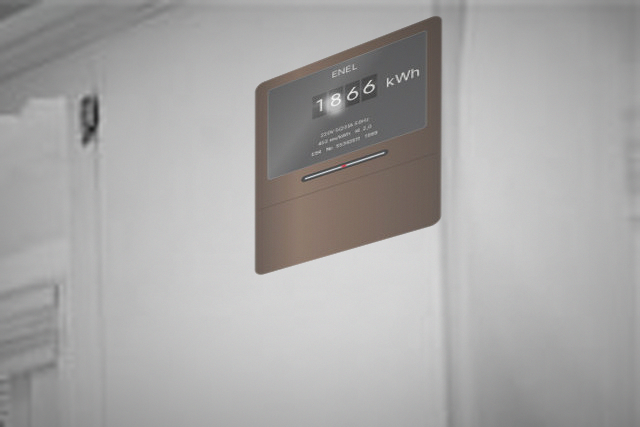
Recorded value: 1866; kWh
